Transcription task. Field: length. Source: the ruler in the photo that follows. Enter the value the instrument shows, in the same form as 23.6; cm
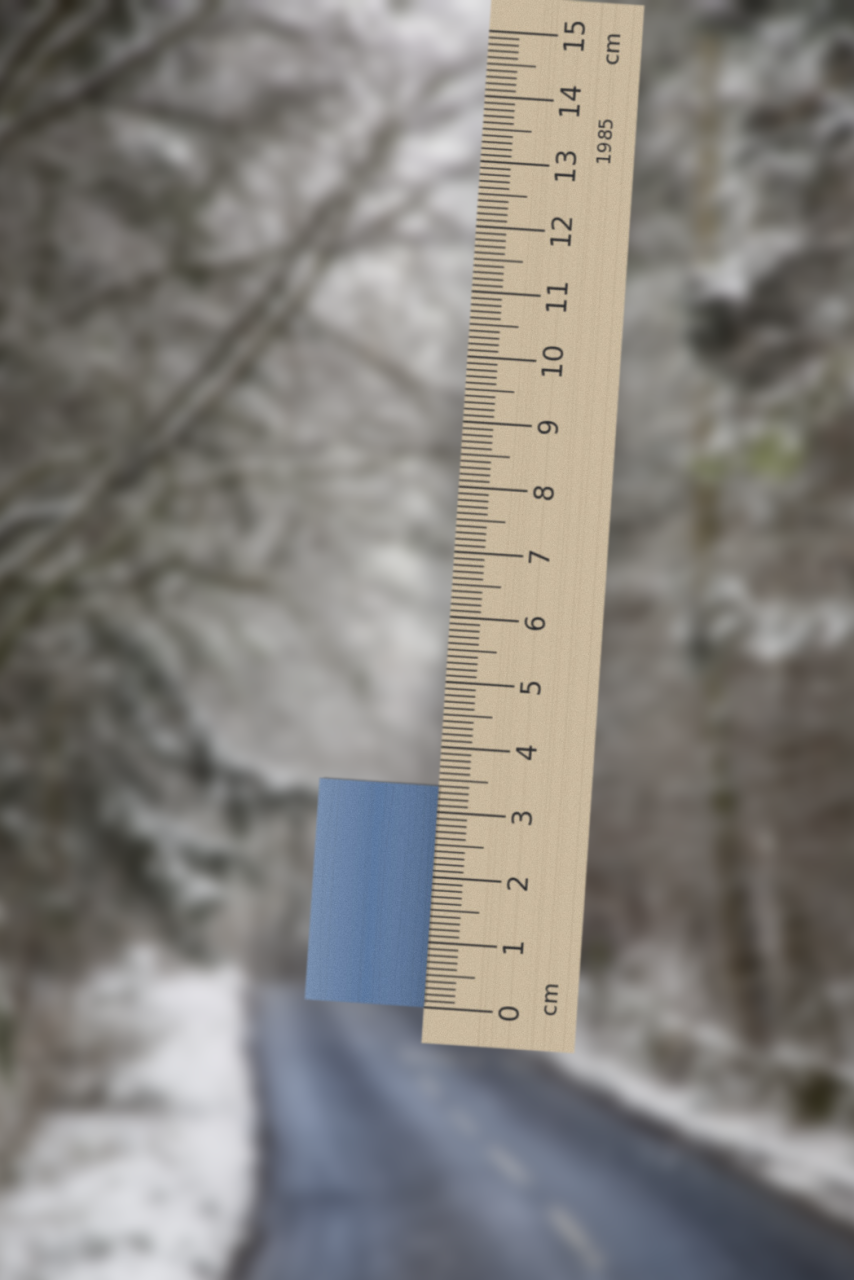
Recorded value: 3.4; cm
